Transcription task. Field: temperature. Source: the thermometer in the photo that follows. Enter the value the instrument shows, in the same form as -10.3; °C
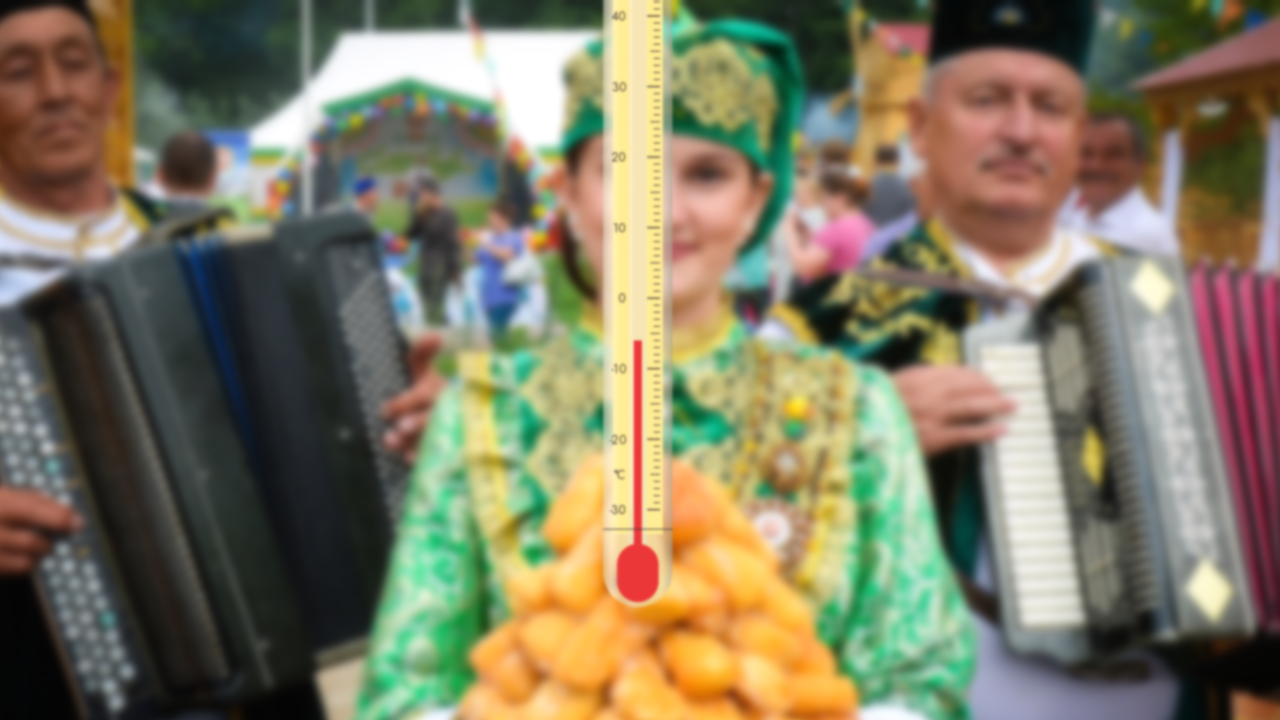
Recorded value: -6; °C
